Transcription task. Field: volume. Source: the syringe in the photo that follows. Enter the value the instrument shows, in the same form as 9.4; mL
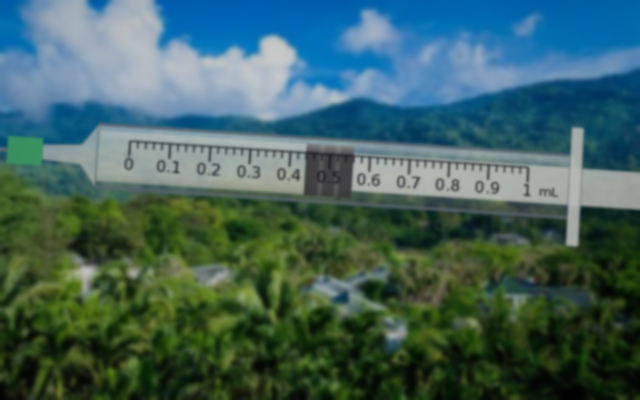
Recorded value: 0.44; mL
